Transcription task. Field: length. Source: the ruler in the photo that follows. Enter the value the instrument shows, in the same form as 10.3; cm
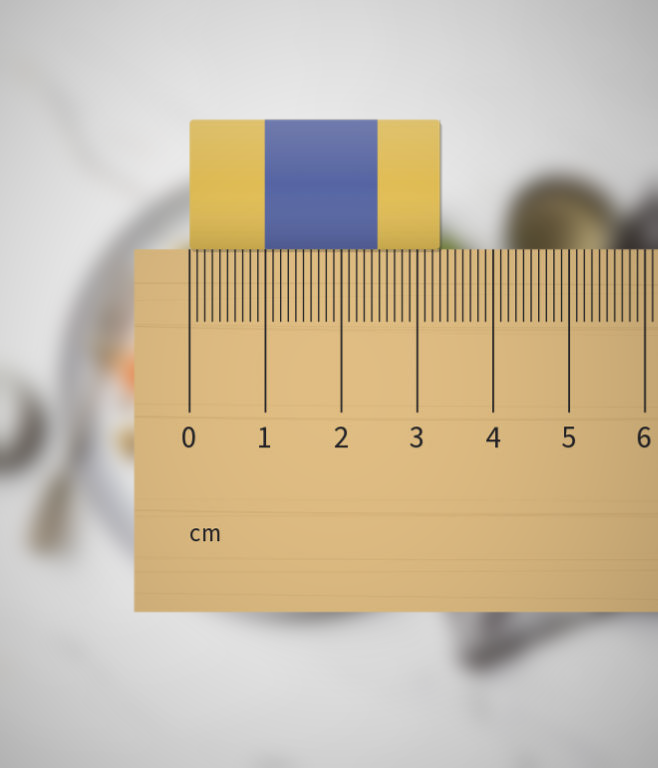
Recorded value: 3.3; cm
